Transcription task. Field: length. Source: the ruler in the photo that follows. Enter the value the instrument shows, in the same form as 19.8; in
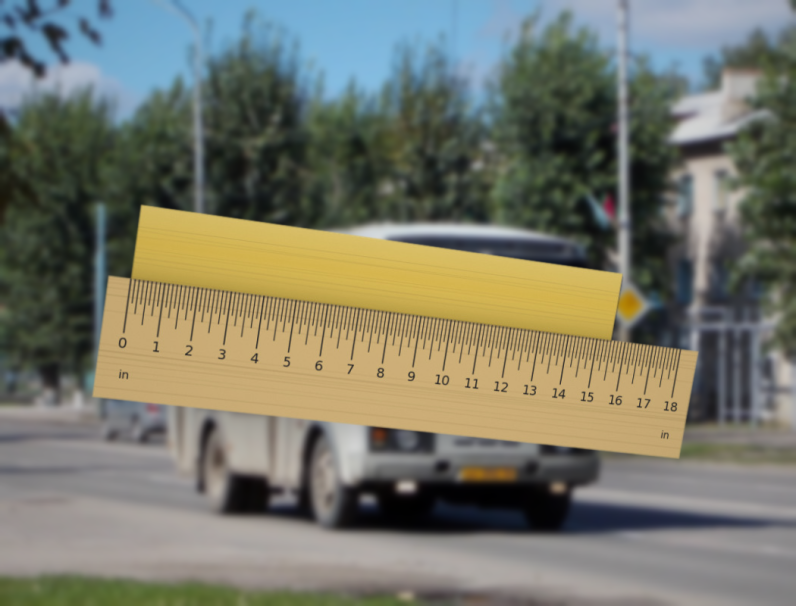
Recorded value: 15.5; in
